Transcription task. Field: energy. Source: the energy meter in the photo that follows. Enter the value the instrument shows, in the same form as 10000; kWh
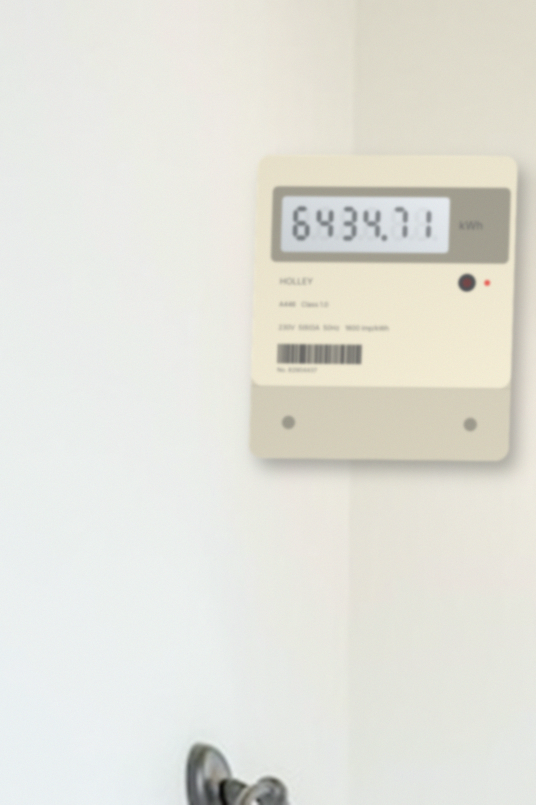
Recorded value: 6434.71; kWh
